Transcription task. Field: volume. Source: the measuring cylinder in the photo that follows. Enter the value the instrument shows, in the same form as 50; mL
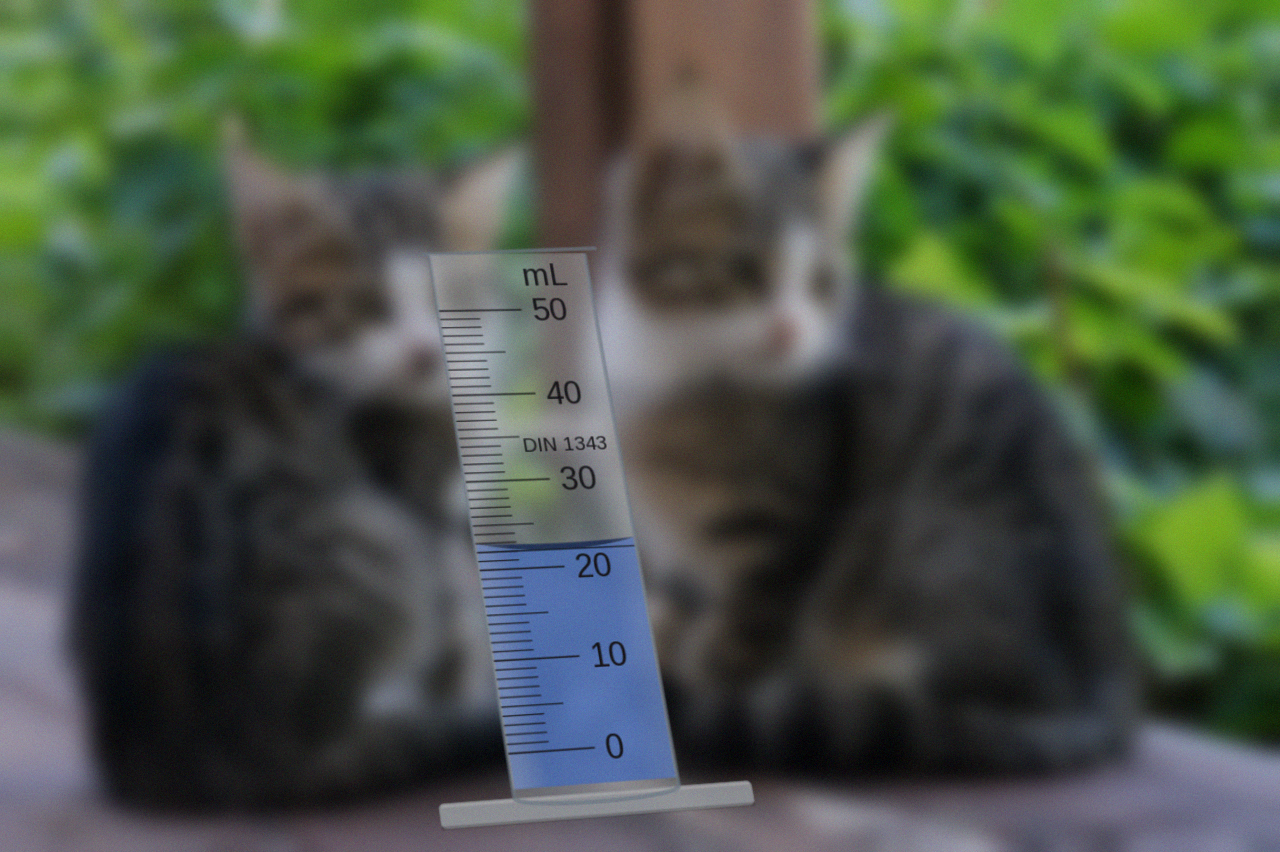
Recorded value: 22; mL
